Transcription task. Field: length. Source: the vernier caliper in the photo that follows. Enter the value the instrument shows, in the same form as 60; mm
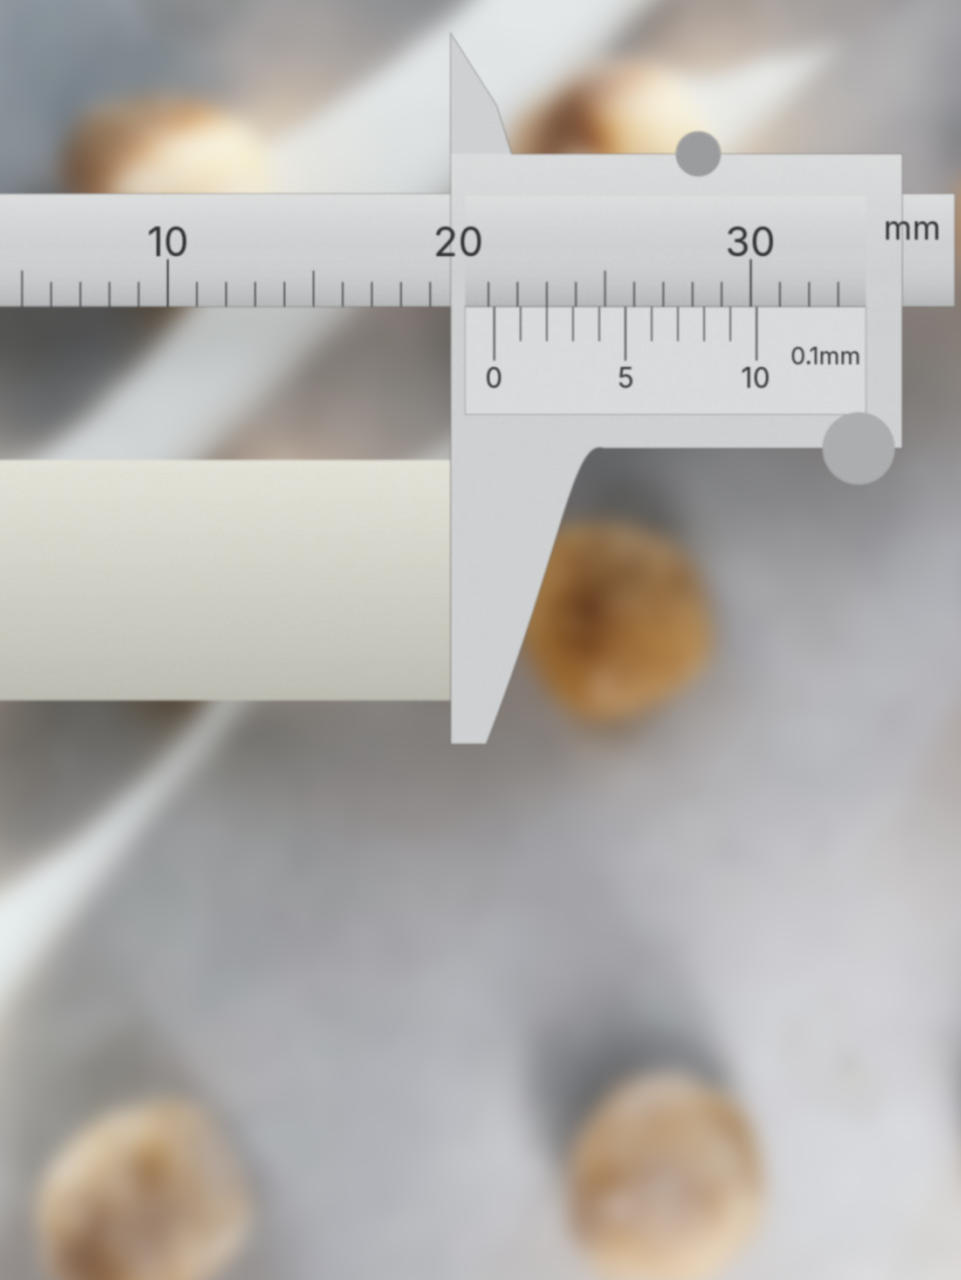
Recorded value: 21.2; mm
